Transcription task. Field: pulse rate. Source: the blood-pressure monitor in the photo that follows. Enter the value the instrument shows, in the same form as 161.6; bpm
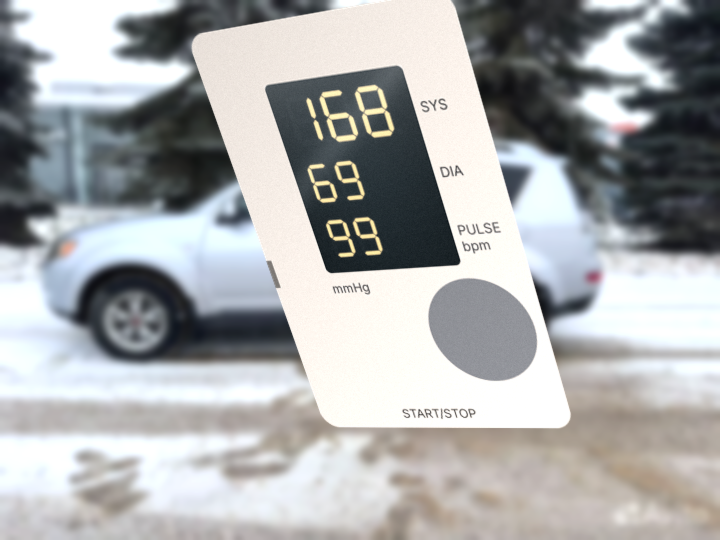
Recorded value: 99; bpm
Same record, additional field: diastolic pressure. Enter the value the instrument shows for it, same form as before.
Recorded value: 69; mmHg
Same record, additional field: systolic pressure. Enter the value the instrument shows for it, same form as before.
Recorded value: 168; mmHg
